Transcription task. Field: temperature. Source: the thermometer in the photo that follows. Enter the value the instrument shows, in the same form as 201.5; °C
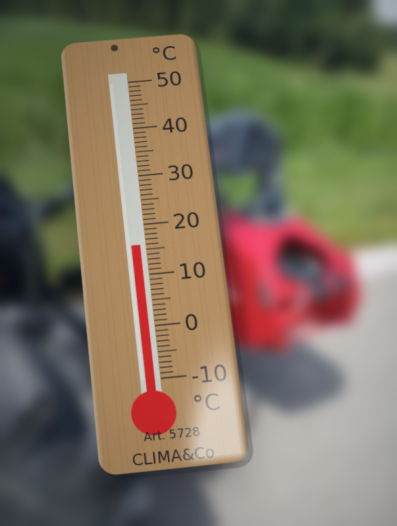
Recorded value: 16; °C
